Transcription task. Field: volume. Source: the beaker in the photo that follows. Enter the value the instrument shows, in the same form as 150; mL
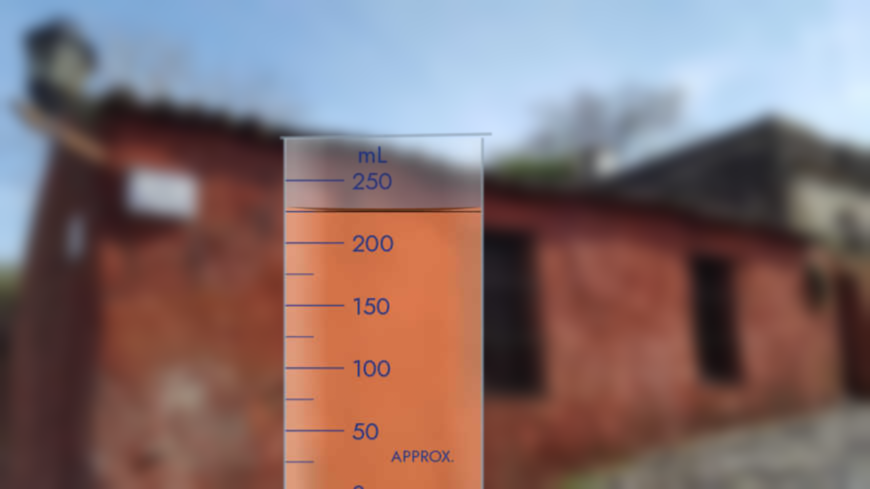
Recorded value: 225; mL
